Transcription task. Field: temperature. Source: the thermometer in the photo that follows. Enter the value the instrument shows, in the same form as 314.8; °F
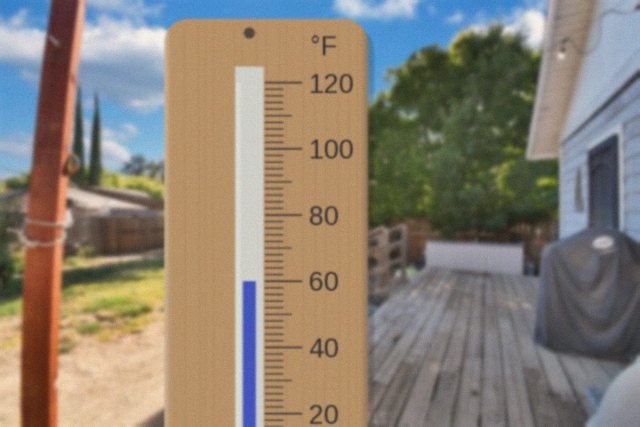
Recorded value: 60; °F
